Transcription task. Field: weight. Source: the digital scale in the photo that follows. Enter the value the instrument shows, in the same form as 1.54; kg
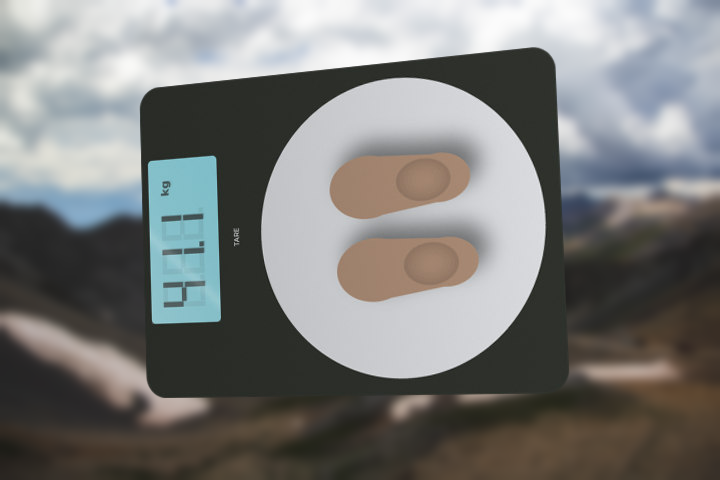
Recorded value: 41.1; kg
